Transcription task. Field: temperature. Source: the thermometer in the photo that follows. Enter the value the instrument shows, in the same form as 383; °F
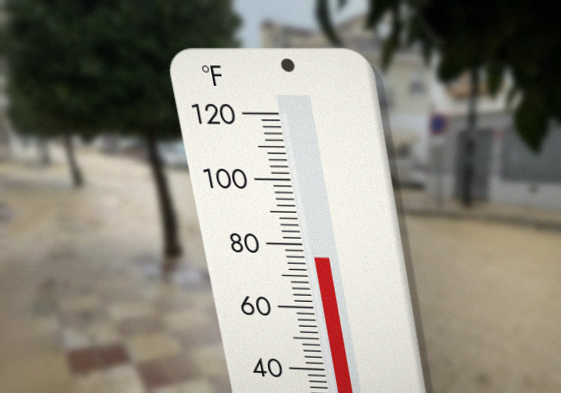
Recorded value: 76; °F
